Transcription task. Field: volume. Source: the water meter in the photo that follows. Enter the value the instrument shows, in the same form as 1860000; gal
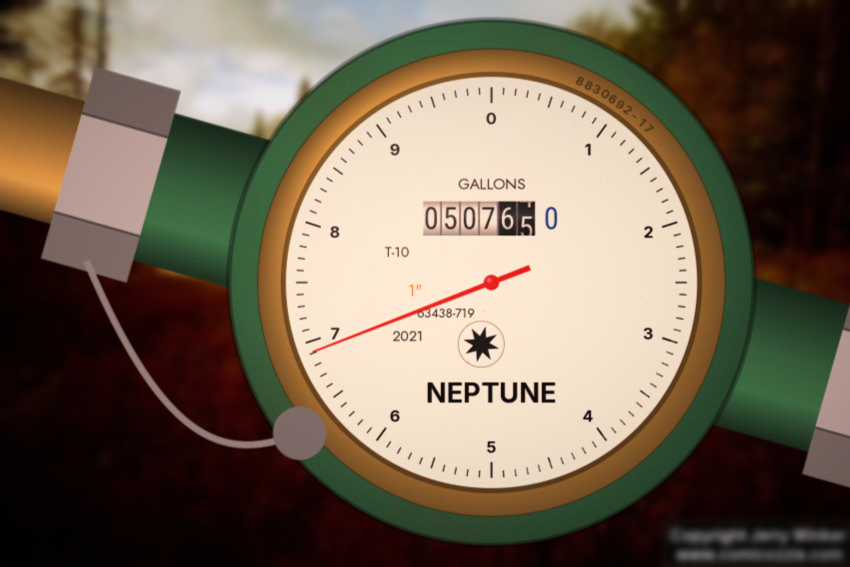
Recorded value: 507646.9; gal
